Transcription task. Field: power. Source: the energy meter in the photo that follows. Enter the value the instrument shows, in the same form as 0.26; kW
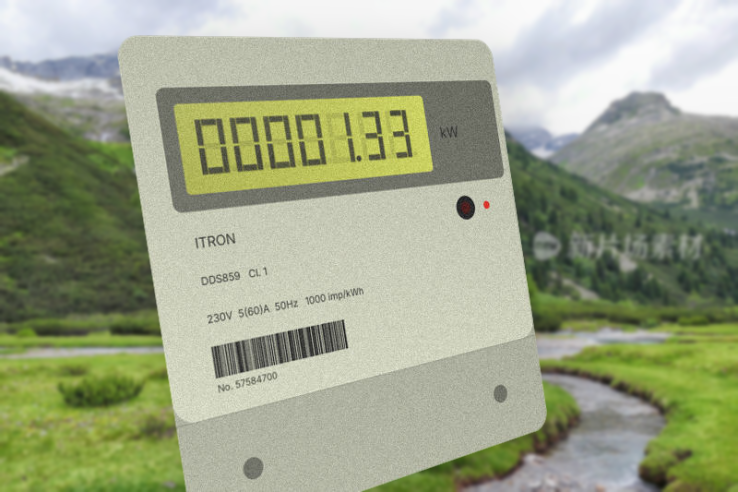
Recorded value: 1.33; kW
